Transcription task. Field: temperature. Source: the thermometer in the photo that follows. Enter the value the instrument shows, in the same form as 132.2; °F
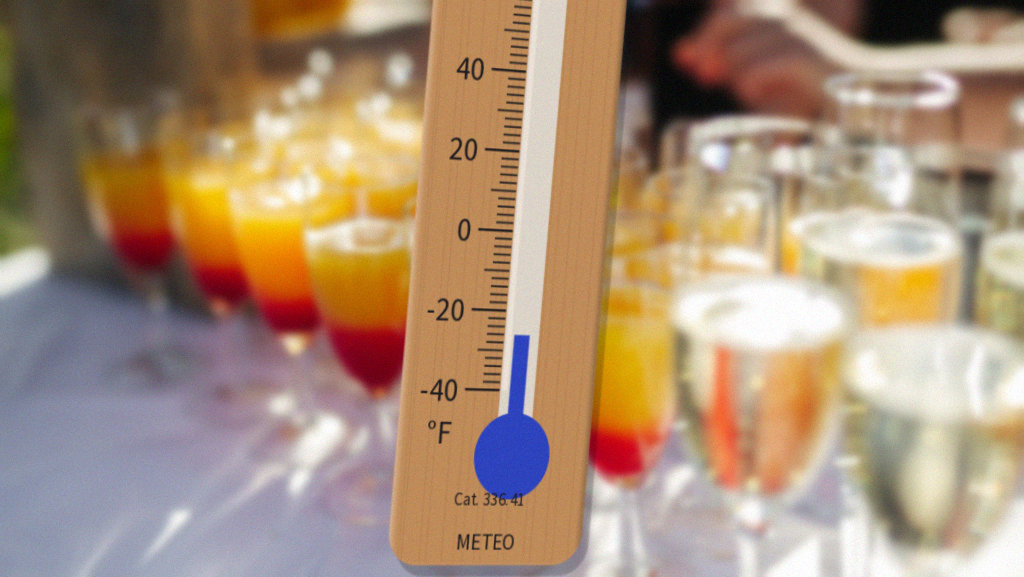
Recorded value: -26; °F
